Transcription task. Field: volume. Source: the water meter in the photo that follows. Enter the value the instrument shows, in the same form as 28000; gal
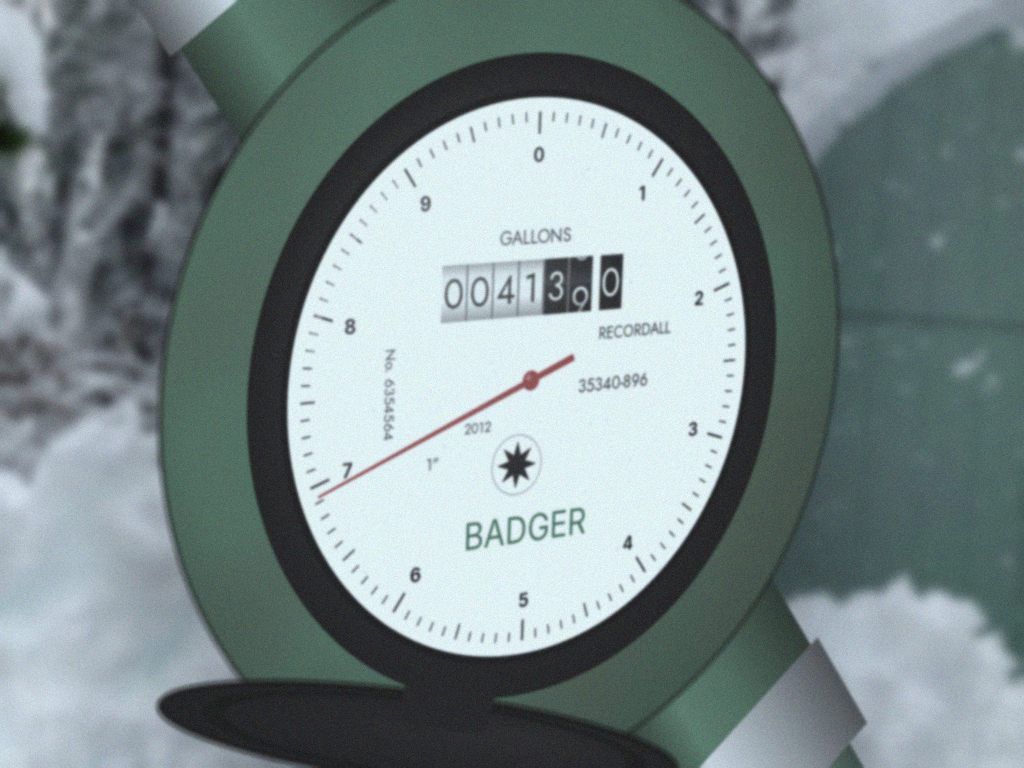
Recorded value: 41386.9; gal
